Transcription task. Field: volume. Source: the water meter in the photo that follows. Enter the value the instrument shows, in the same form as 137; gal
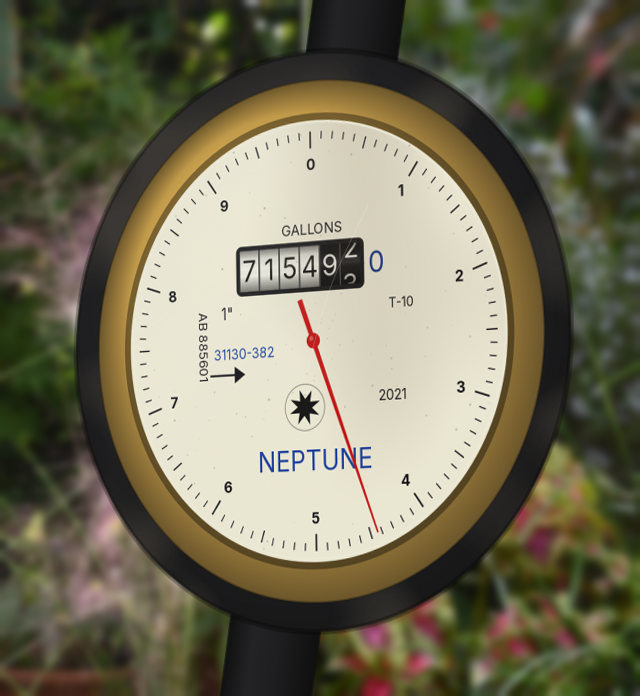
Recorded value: 7154924.4; gal
